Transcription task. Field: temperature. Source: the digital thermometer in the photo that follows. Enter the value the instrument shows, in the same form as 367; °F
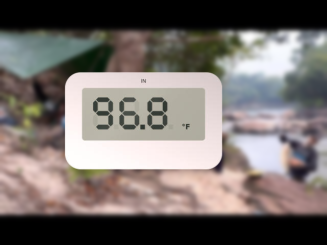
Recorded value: 96.8; °F
